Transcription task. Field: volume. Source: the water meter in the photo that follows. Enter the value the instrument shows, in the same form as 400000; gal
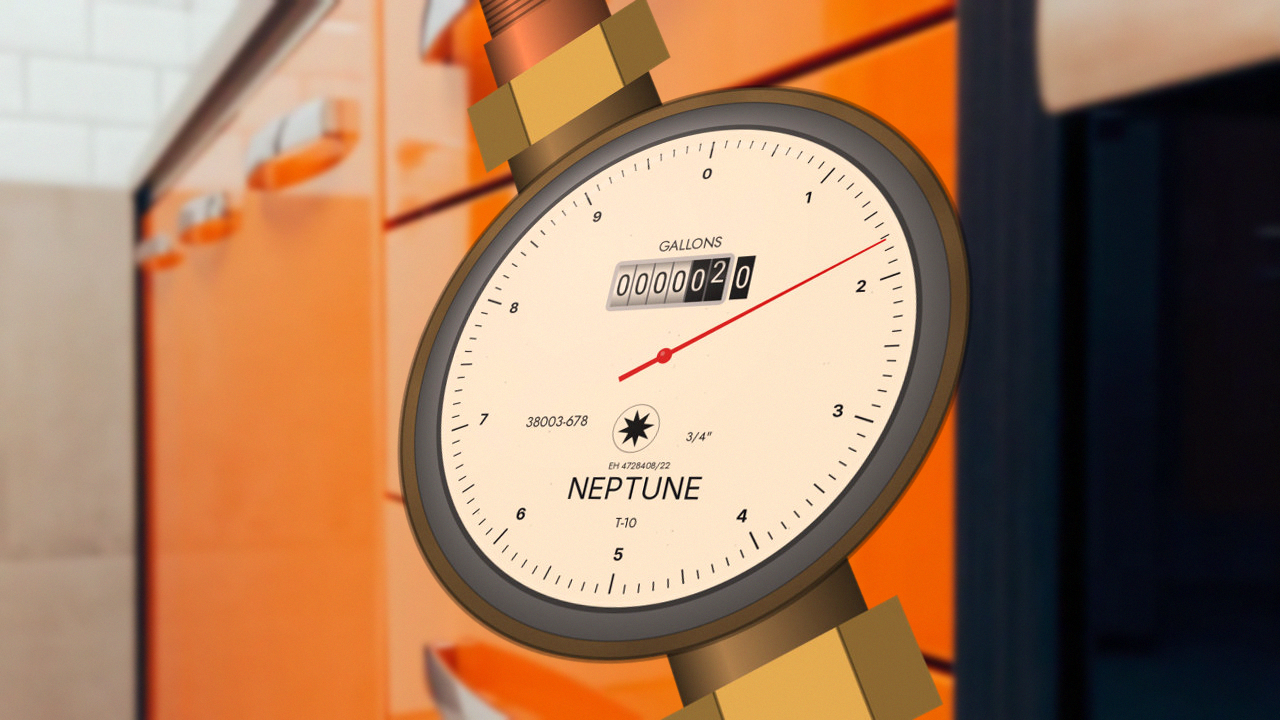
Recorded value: 21.7; gal
